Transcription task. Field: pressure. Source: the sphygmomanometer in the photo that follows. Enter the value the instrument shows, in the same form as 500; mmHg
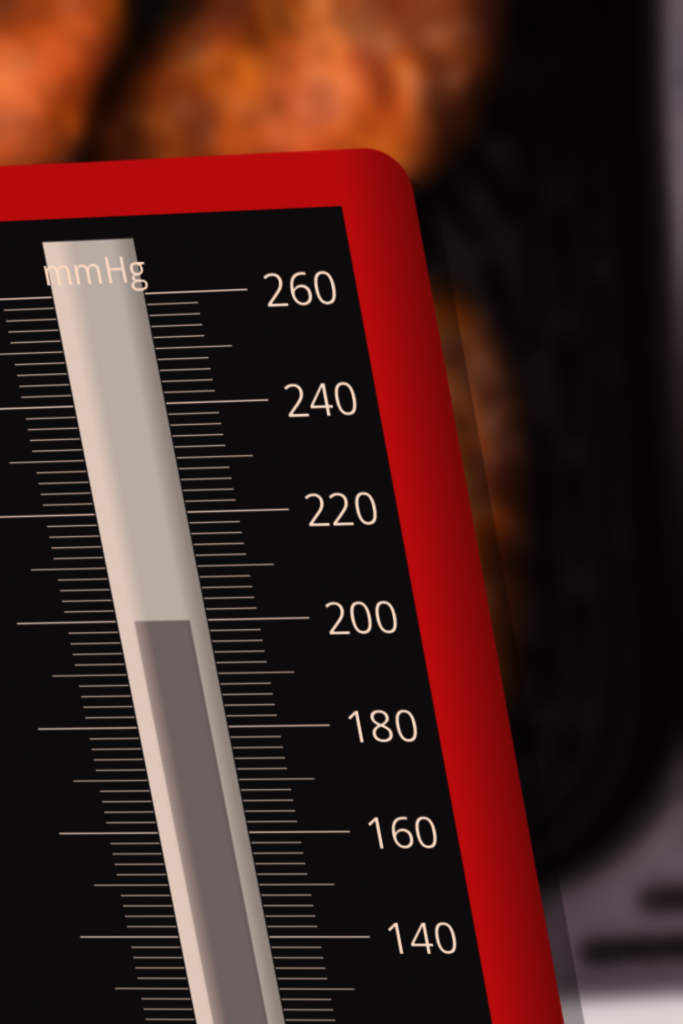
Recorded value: 200; mmHg
